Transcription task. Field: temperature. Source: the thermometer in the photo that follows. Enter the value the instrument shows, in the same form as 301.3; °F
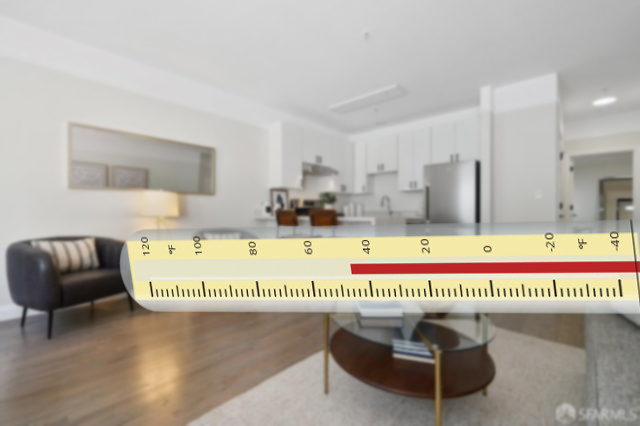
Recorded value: 46; °F
